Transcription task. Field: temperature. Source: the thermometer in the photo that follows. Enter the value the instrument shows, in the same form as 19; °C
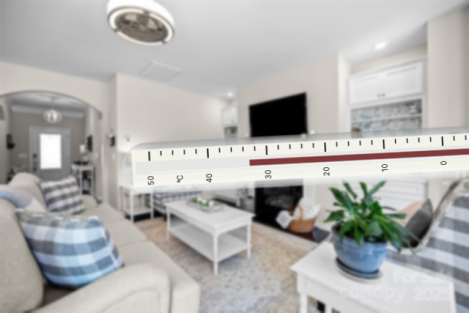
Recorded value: 33; °C
